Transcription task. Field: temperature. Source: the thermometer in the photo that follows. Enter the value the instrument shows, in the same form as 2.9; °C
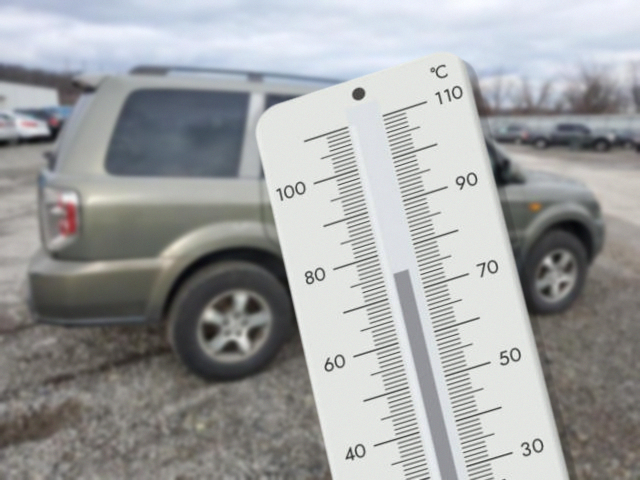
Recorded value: 75; °C
